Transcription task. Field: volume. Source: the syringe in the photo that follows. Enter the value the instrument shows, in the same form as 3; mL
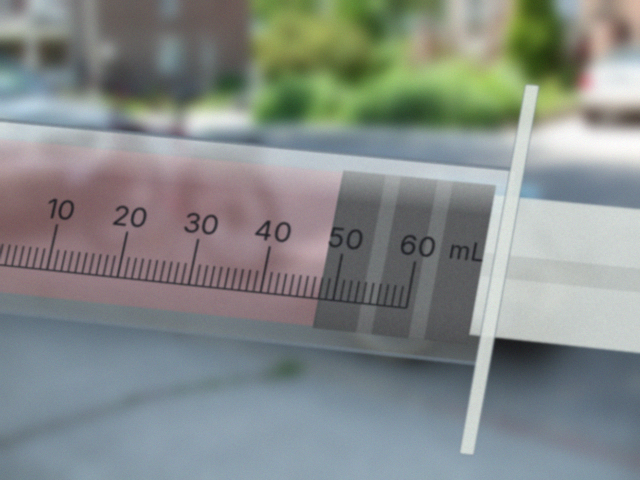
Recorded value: 48; mL
